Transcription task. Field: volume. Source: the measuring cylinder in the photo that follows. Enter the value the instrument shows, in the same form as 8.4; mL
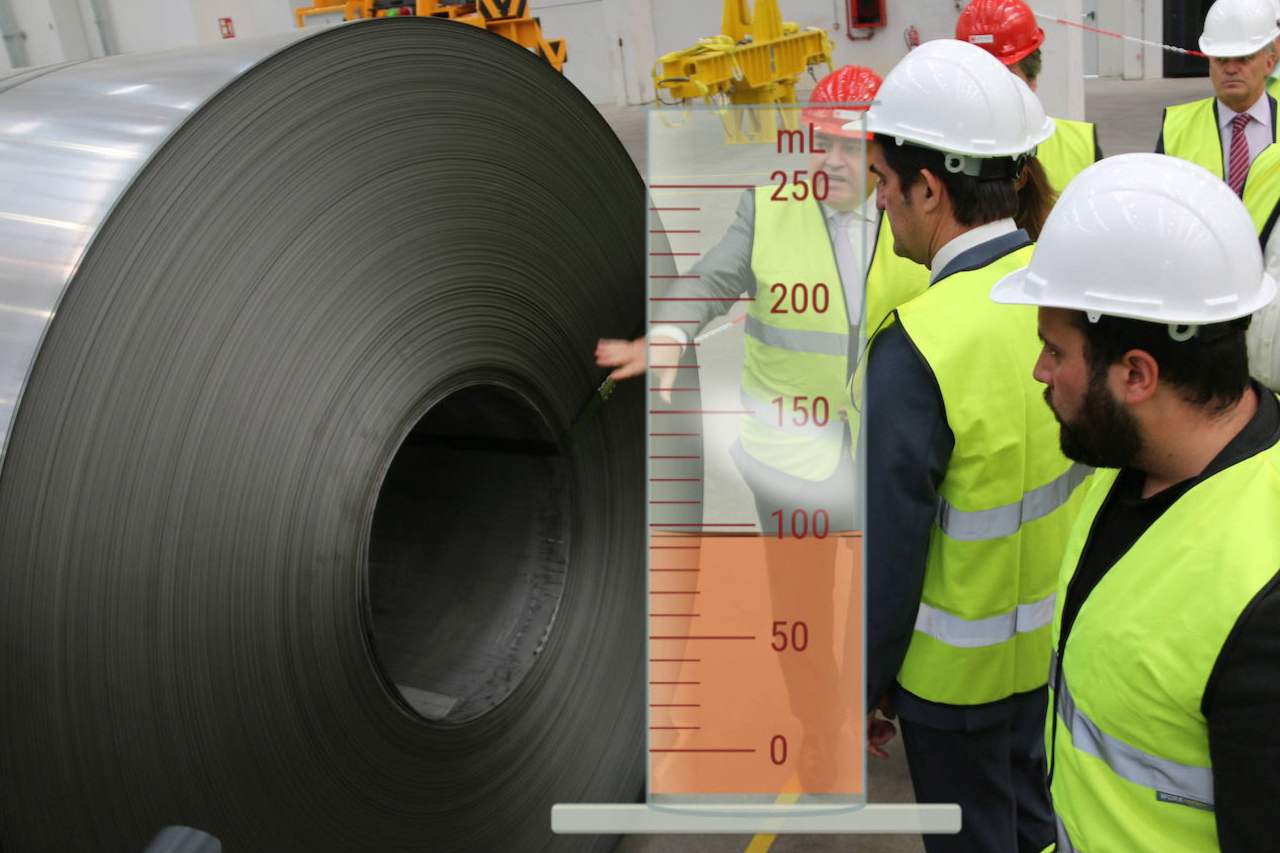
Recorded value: 95; mL
